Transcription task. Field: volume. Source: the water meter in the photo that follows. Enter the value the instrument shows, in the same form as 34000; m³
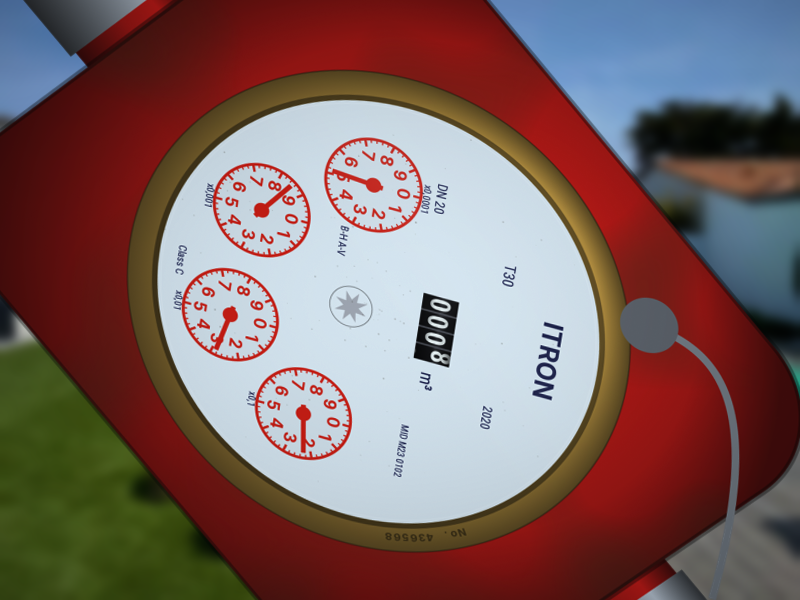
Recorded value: 8.2285; m³
